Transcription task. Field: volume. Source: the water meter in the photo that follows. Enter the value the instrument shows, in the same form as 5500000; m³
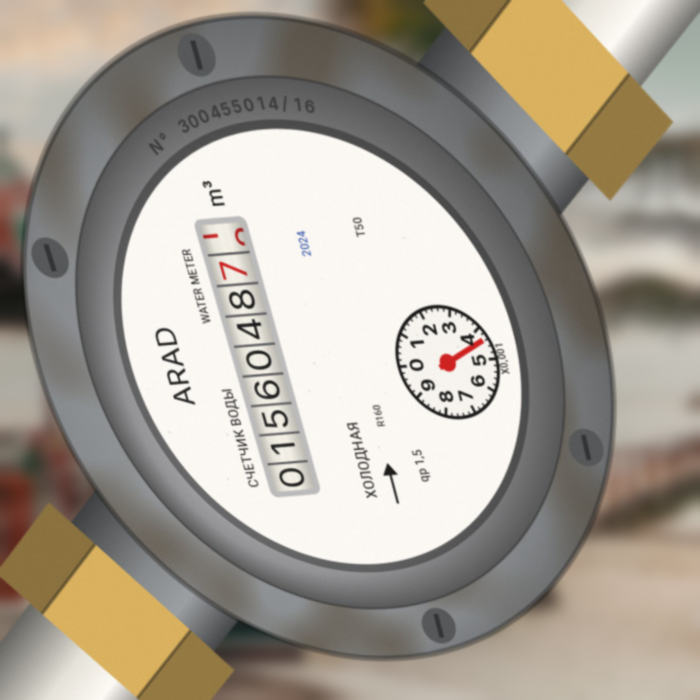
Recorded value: 156048.714; m³
